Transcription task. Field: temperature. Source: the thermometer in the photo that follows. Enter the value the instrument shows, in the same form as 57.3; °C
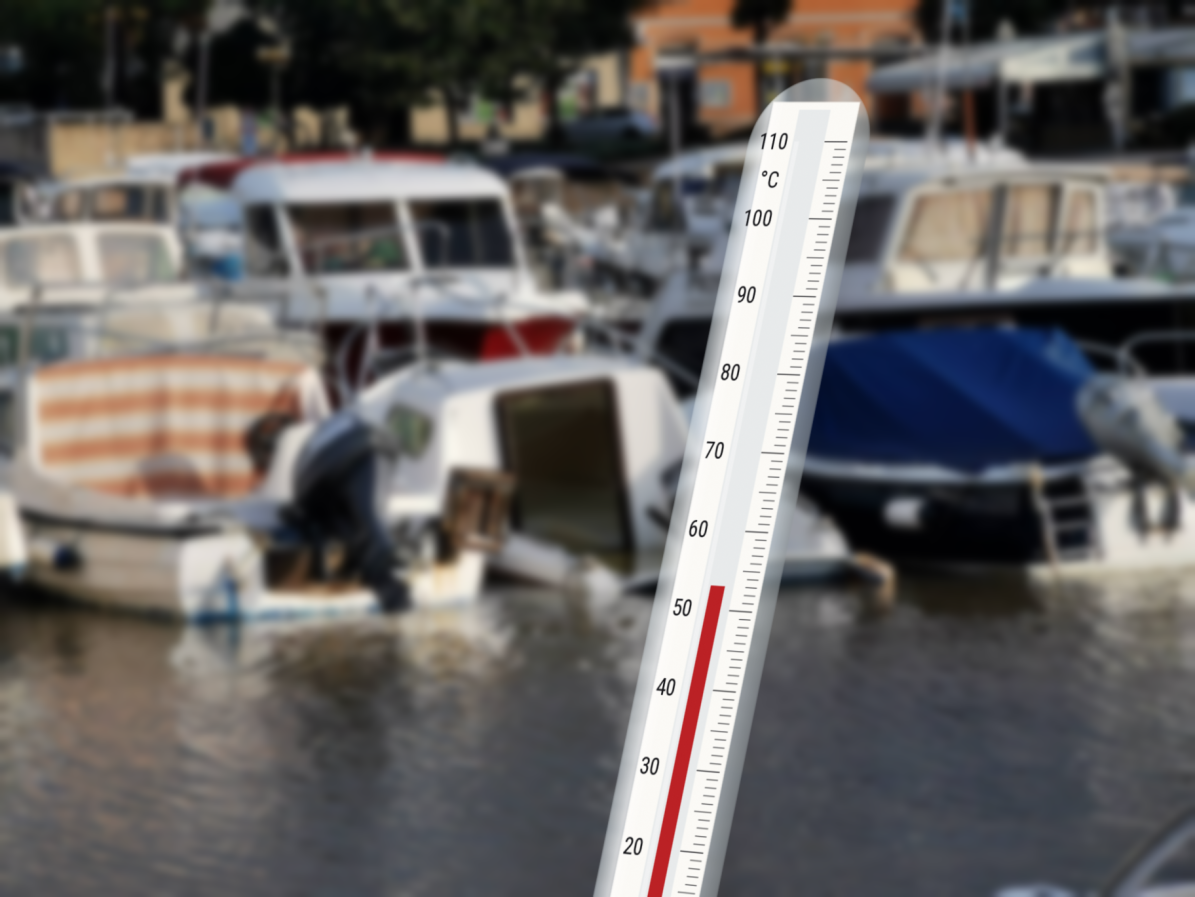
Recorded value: 53; °C
